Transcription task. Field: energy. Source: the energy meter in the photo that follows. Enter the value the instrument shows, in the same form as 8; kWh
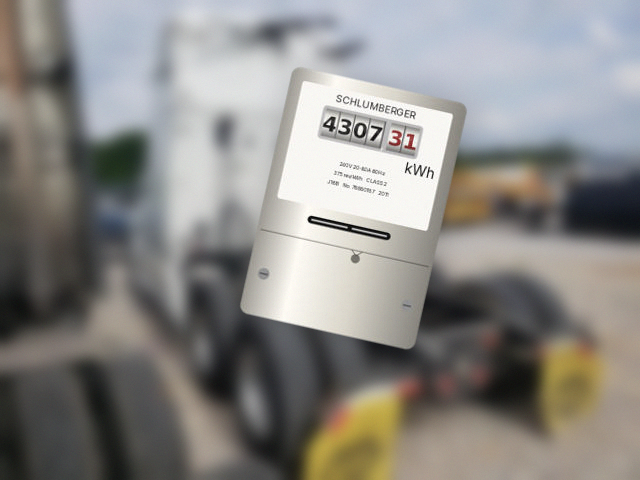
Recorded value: 4307.31; kWh
